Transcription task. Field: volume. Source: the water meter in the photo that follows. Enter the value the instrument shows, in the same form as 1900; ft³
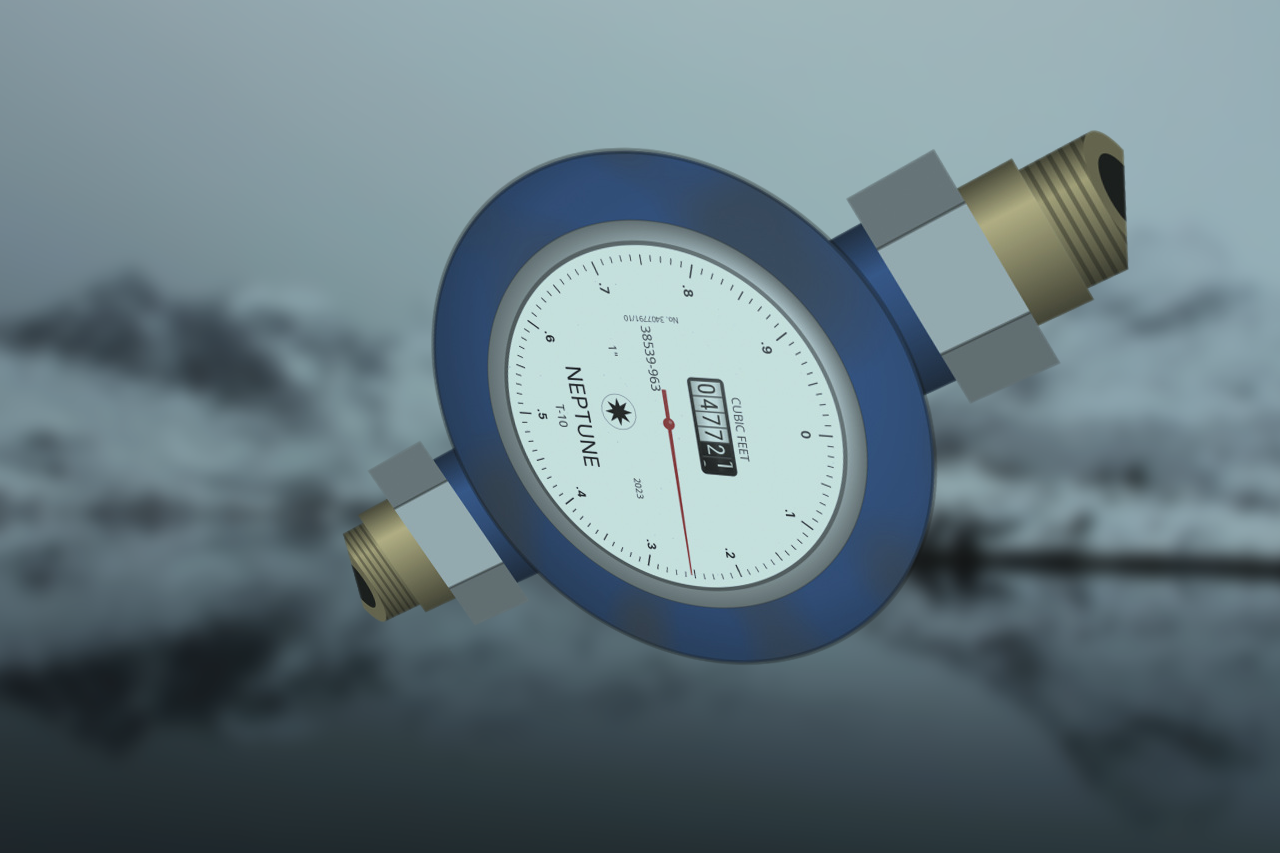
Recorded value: 47721.25; ft³
